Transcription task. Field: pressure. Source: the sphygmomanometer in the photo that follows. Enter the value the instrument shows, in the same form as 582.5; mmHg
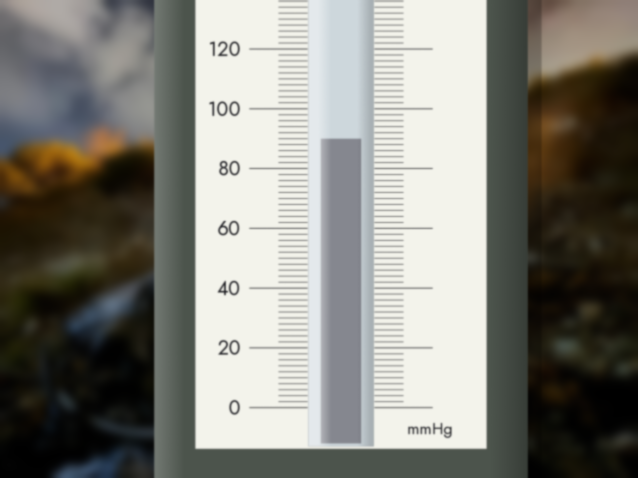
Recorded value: 90; mmHg
